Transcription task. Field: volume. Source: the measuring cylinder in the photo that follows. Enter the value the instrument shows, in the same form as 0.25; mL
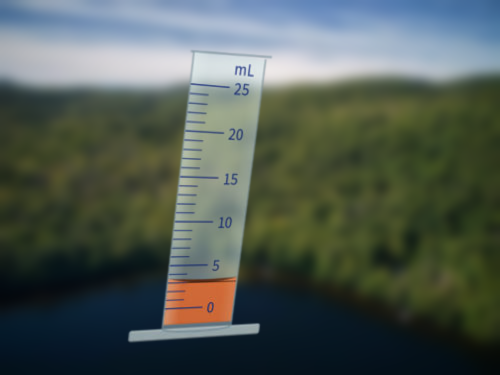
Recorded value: 3; mL
